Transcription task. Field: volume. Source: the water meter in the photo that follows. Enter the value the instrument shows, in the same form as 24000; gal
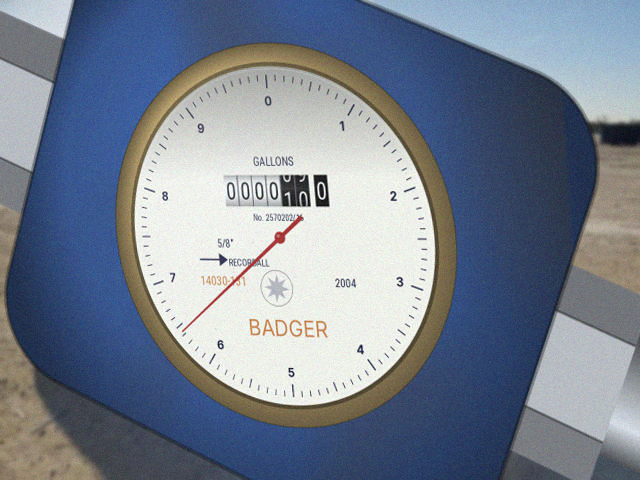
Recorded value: 96.4; gal
